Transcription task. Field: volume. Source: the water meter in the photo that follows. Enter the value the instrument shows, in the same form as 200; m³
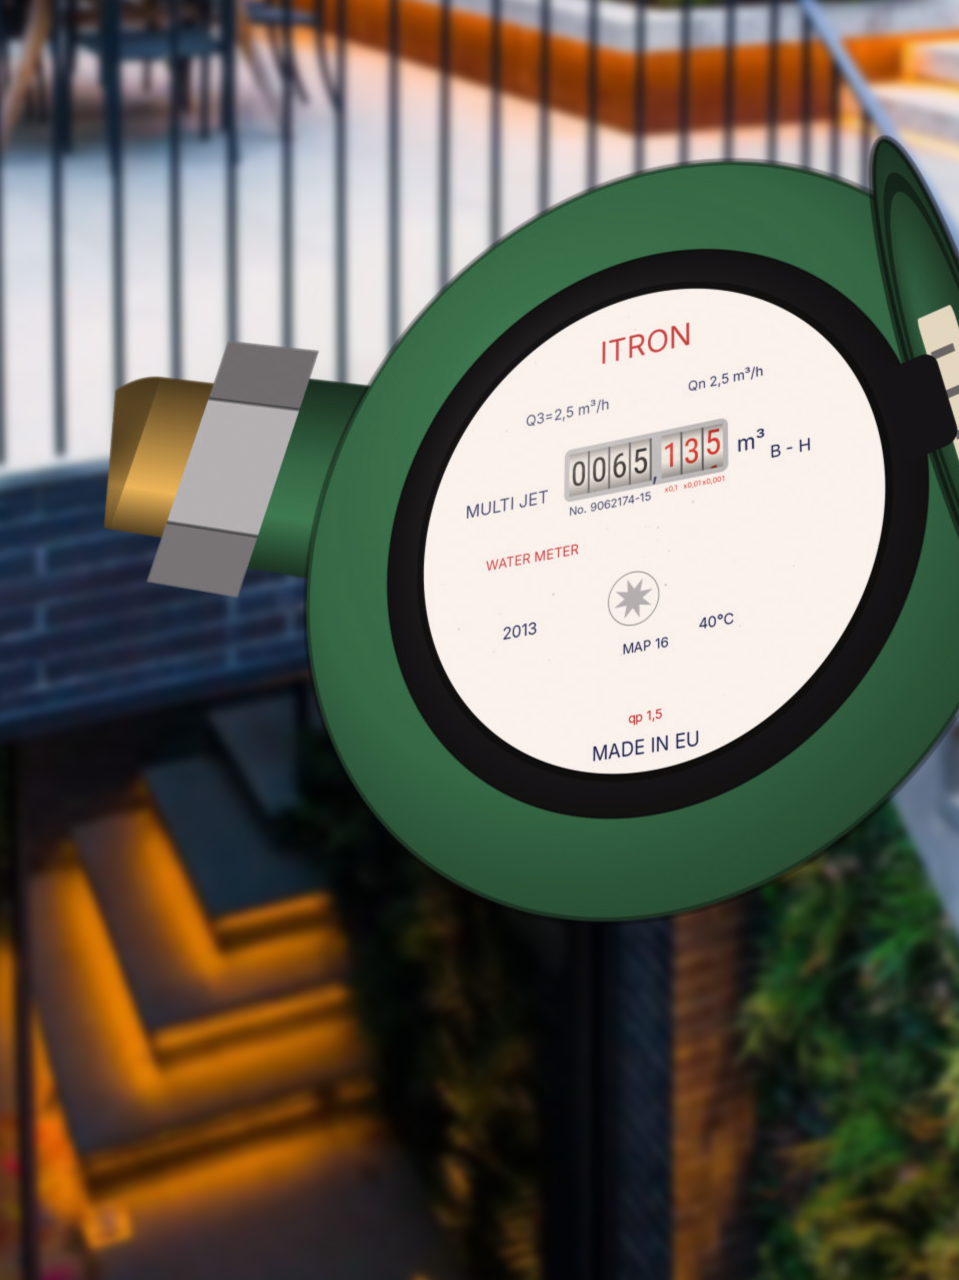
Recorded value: 65.135; m³
